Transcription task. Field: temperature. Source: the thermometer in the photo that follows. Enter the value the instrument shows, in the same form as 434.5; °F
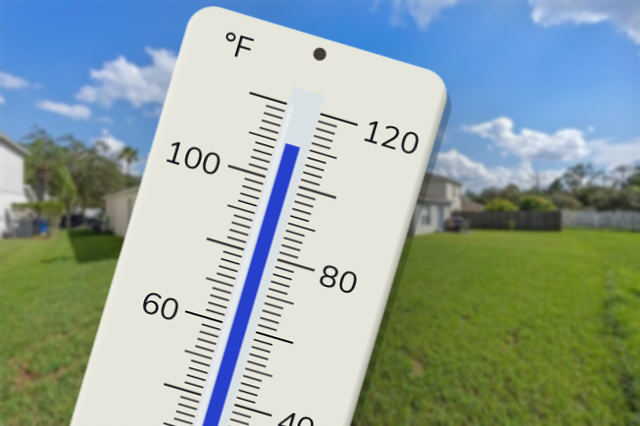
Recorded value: 110; °F
